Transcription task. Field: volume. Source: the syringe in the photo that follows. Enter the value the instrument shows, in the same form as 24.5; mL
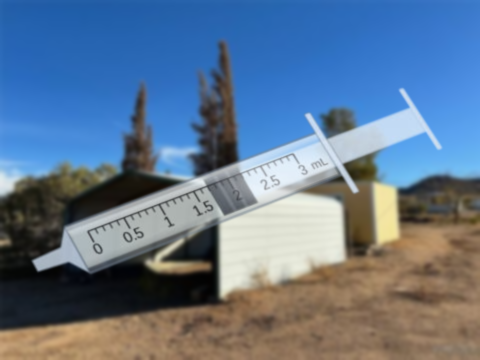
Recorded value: 1.7; mL
